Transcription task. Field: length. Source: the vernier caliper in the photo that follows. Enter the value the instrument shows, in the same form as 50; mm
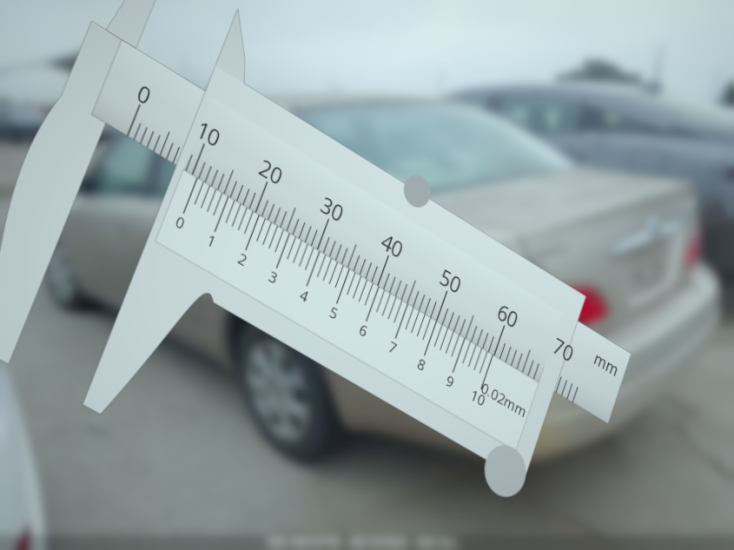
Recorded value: 10.8; mm
